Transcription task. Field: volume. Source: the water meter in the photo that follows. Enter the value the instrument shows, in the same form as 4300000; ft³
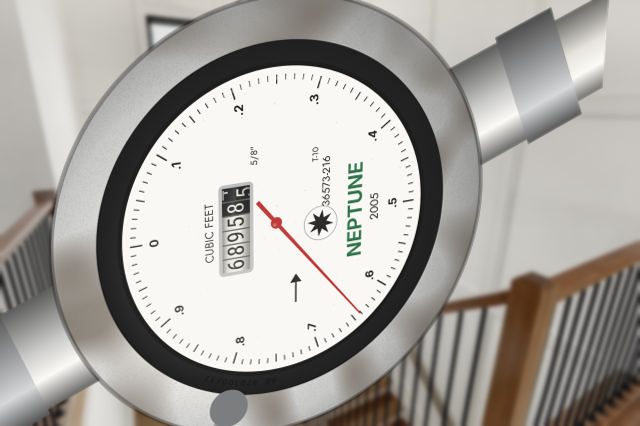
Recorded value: 689584.64; ft³
